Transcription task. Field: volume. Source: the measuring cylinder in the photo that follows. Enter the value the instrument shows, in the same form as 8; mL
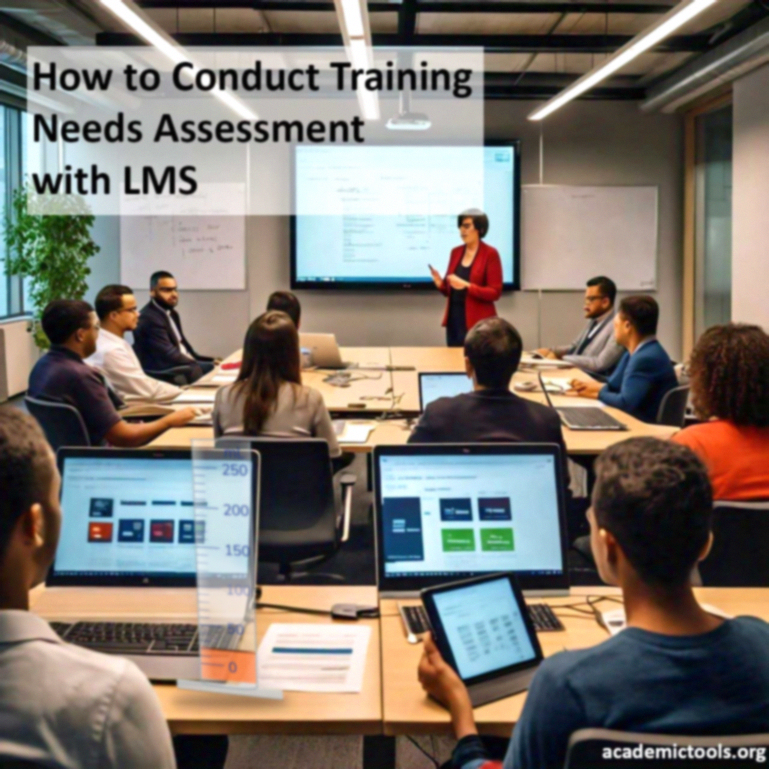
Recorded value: 20; mL
